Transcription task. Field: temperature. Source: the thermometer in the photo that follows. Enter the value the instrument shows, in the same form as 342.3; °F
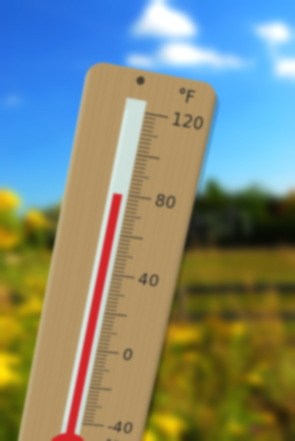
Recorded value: 80; °F
